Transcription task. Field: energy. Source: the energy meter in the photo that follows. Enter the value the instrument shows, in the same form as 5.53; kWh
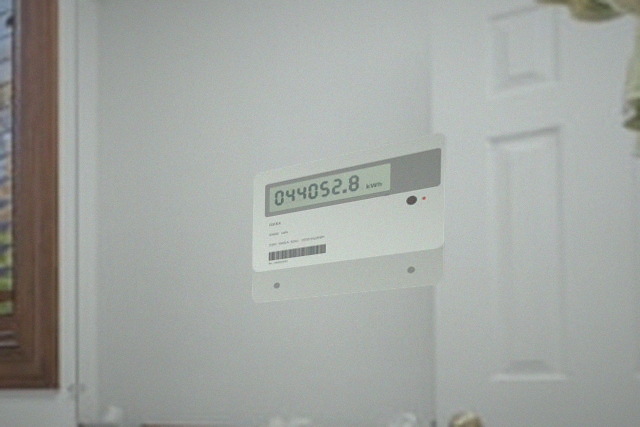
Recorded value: 44052.8; kWh
